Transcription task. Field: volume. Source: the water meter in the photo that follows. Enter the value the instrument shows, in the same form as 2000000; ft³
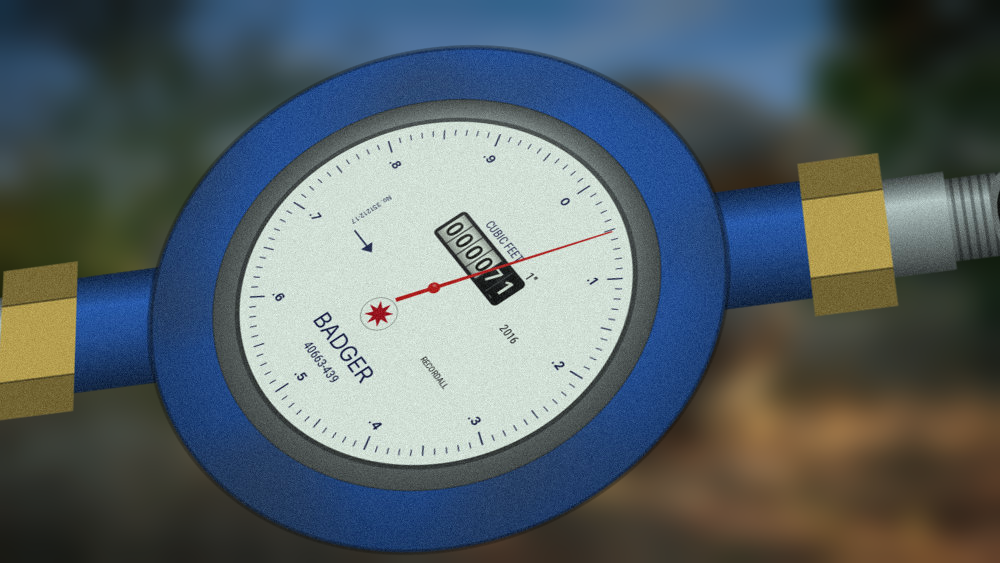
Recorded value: 71.05; ft³
